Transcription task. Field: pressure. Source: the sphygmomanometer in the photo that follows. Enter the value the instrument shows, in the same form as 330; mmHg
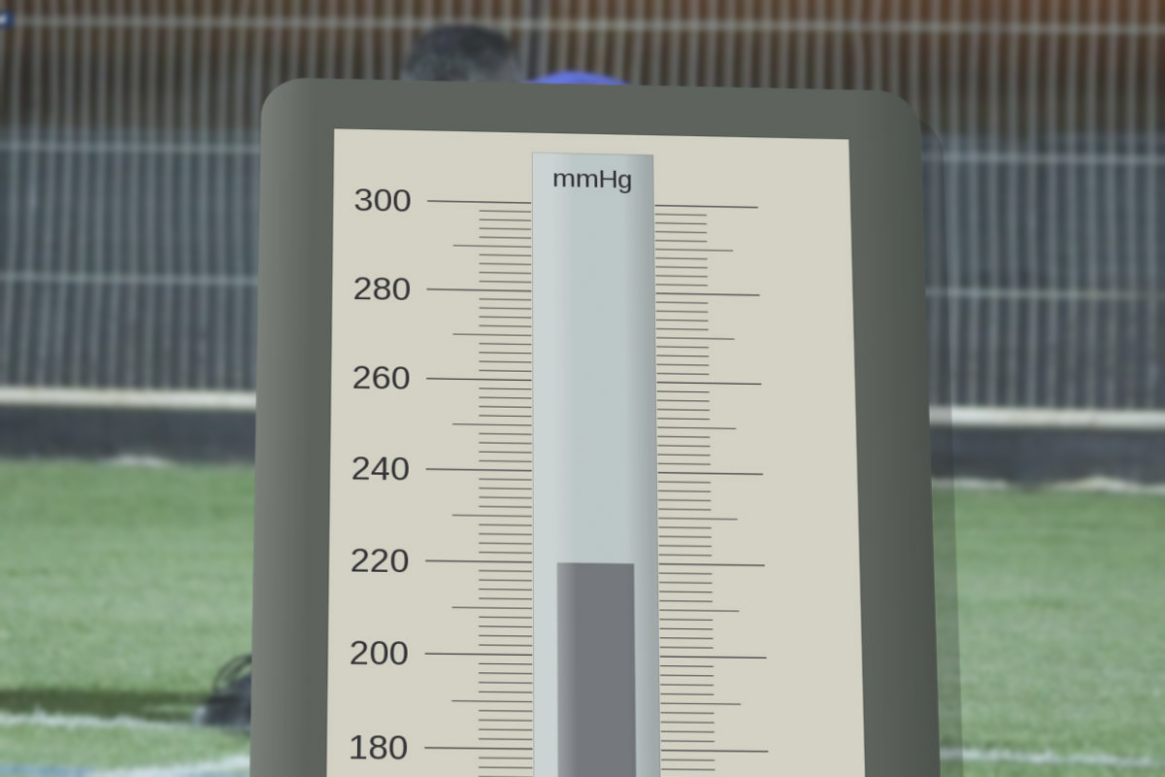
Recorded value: 220; mmHg
